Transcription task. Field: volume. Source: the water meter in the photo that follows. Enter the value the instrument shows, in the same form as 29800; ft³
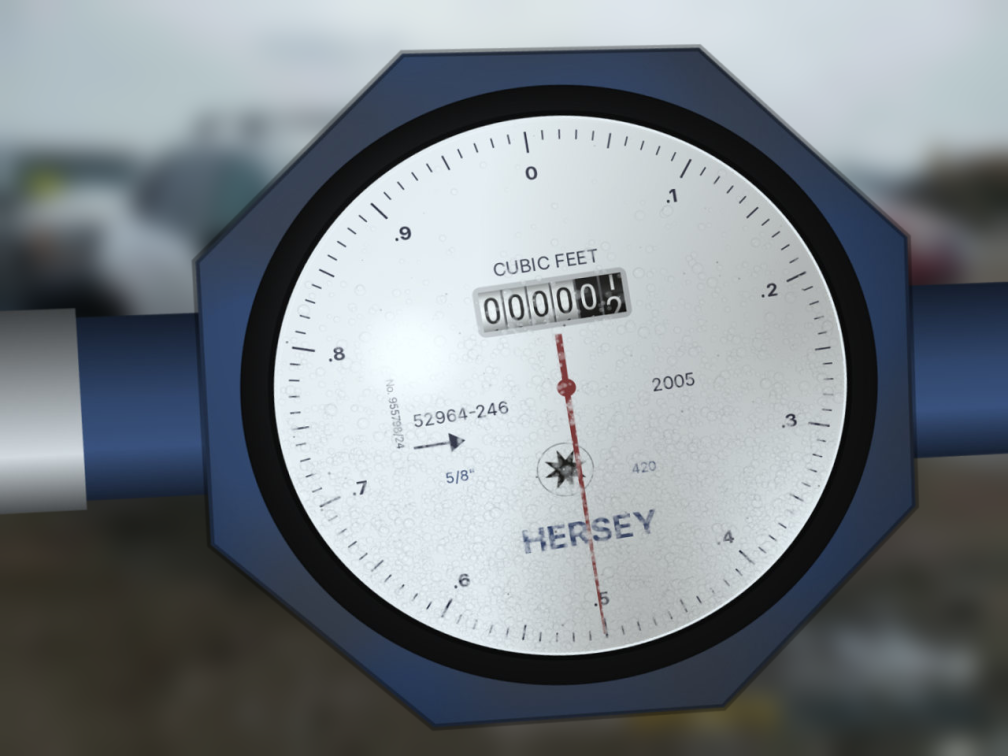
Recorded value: 1.50; ft³
